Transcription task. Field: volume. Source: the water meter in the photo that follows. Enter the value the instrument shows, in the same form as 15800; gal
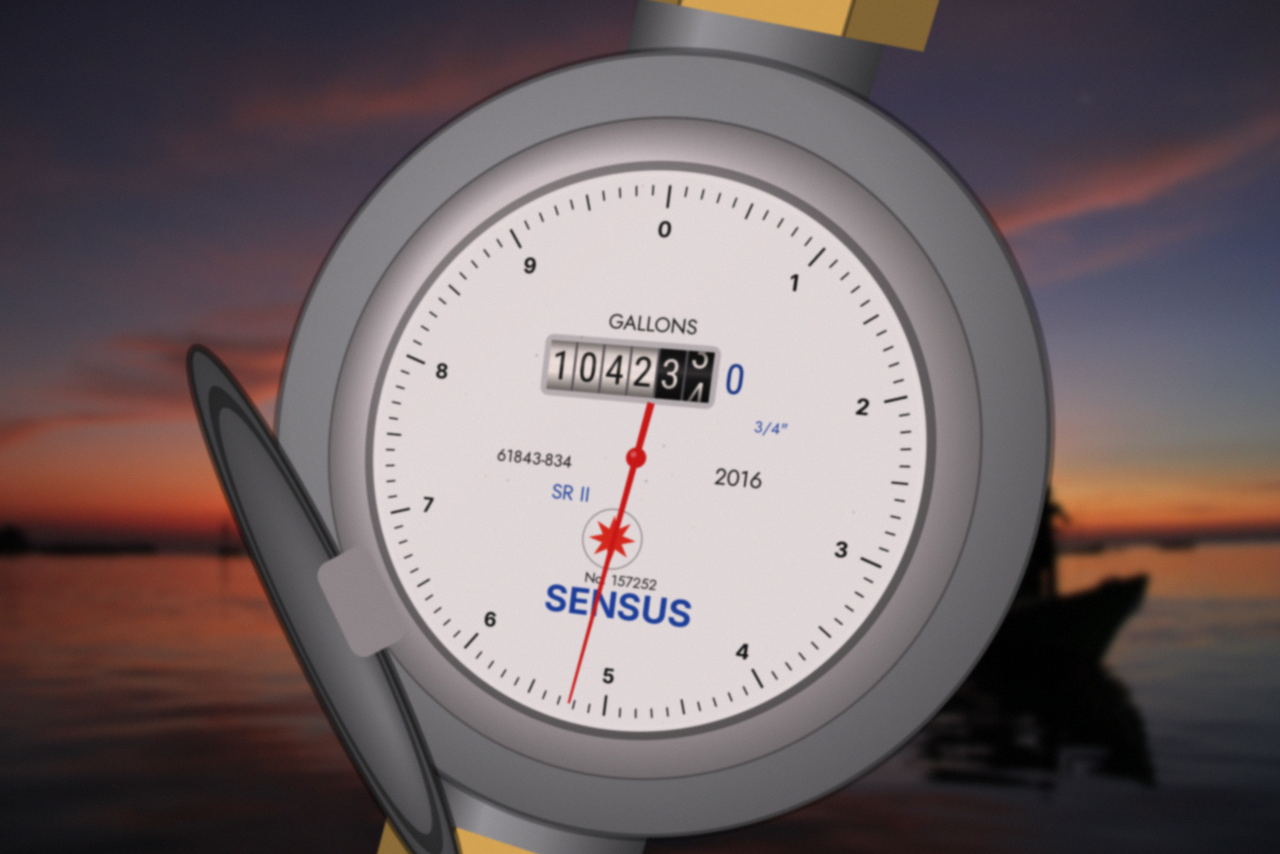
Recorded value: 1042335.2; gal
